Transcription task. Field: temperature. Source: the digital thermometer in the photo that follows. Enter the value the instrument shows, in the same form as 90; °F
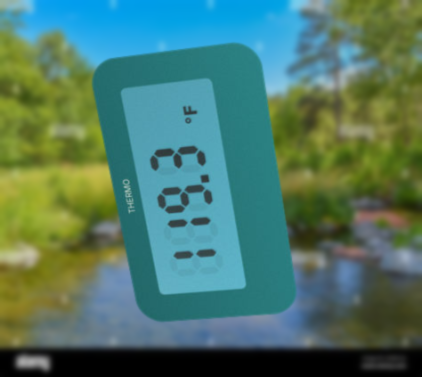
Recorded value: 119.3; °F
